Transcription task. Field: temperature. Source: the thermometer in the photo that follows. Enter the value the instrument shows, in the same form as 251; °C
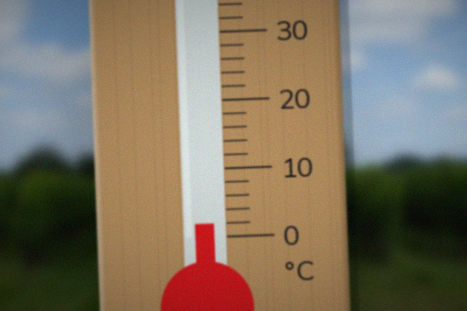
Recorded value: 2; °C
